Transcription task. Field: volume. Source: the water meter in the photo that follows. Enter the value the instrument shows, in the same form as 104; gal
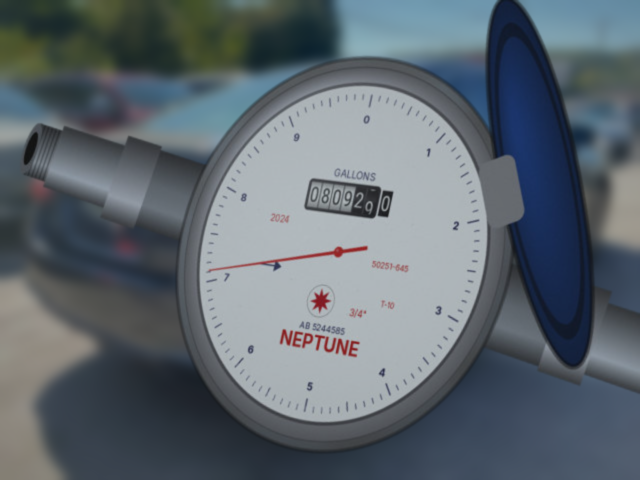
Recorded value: 809287.1; gal
